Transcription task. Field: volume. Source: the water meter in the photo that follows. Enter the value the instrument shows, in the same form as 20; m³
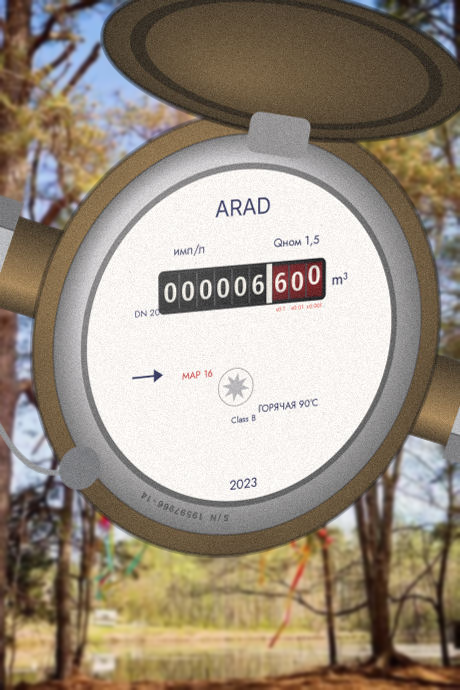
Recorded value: 6.600; m³
